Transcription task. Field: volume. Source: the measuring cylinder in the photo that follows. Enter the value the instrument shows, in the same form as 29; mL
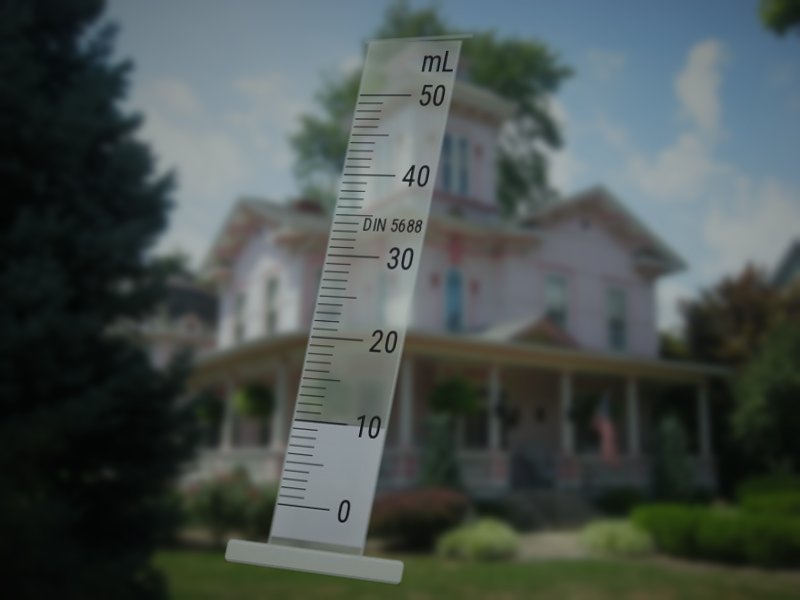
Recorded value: 10; mL
